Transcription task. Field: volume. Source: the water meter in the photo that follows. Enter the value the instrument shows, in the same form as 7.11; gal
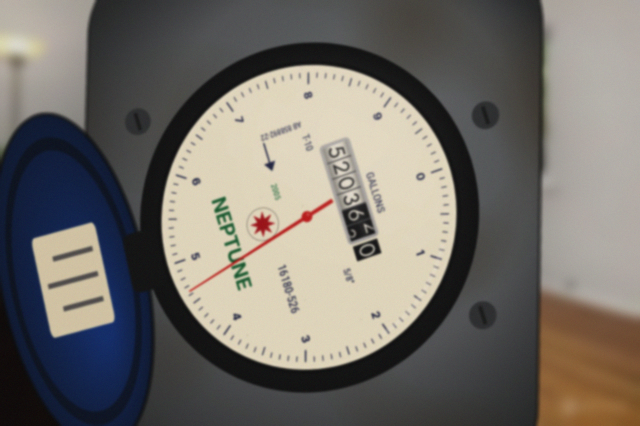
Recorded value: 5203624.6; gal
